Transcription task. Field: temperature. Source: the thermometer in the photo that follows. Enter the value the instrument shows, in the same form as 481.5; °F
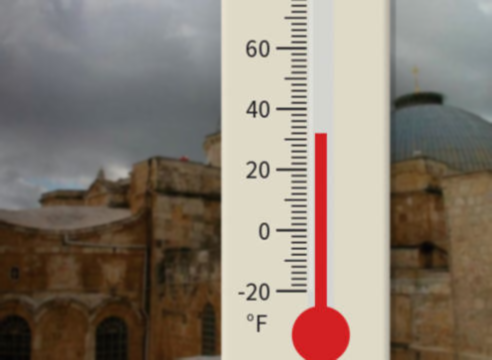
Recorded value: 32; °F
